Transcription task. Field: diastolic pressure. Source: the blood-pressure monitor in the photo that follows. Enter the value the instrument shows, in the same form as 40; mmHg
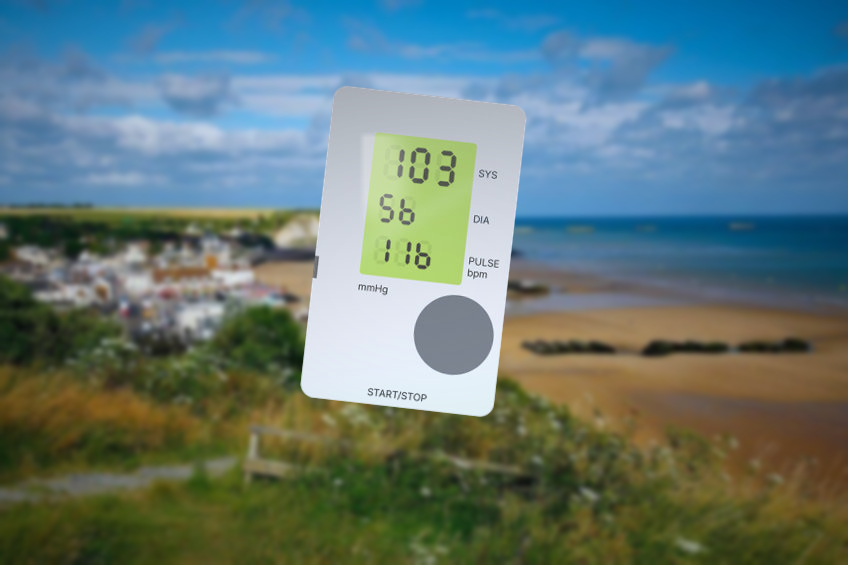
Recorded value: 56; mmHg
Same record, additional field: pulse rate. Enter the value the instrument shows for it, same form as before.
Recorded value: 116; bpm
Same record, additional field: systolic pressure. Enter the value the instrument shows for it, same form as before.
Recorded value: 103; mmHg
